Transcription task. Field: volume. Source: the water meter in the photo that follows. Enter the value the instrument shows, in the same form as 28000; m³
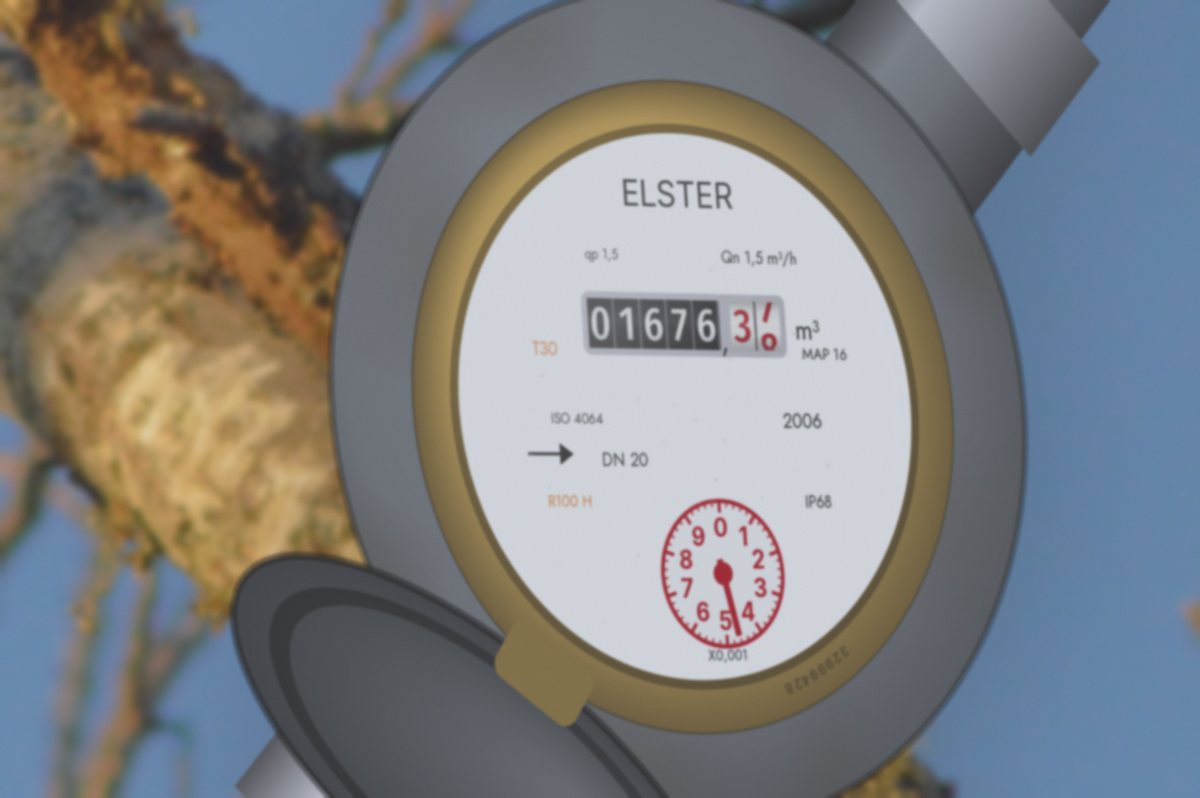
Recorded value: 1676.374; m³
